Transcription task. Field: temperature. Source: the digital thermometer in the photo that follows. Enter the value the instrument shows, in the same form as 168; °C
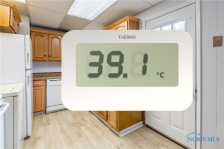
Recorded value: 39.1; °C
